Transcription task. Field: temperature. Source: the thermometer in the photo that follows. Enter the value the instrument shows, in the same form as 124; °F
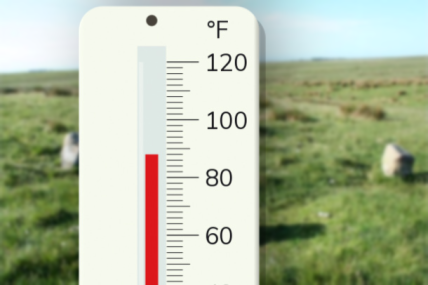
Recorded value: 88; °F
